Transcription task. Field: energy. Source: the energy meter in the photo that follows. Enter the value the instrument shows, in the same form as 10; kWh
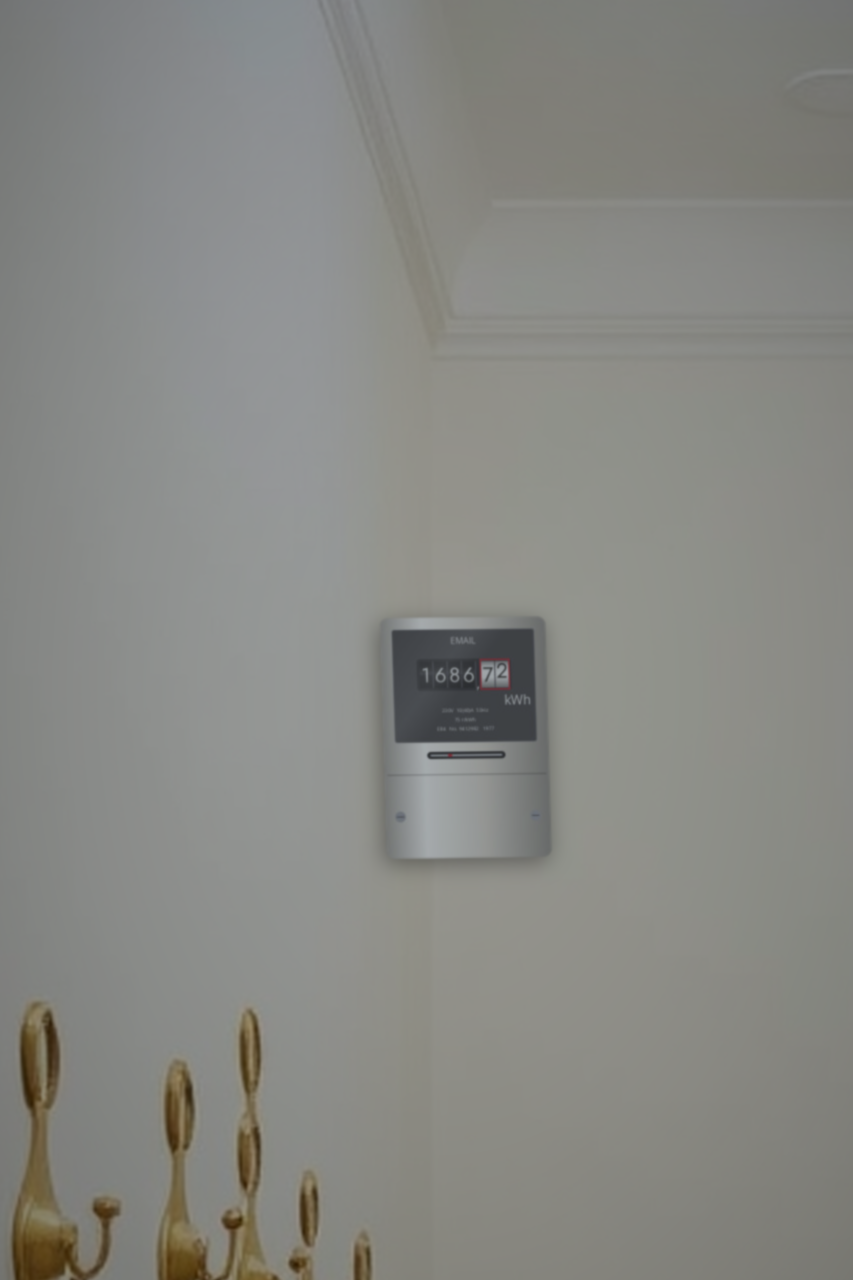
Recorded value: 1686.72; kWh
